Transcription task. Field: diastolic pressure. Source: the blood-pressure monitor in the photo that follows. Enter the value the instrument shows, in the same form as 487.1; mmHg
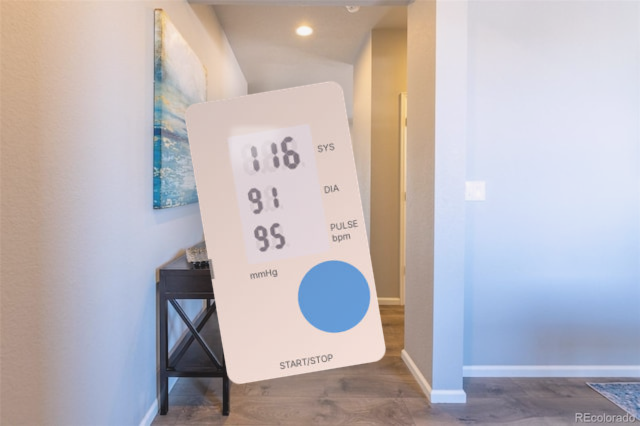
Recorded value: 91; mmHg
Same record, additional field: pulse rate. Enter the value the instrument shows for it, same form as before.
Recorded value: 95; bpm
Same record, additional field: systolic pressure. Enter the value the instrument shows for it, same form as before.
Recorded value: 116; mmHg
